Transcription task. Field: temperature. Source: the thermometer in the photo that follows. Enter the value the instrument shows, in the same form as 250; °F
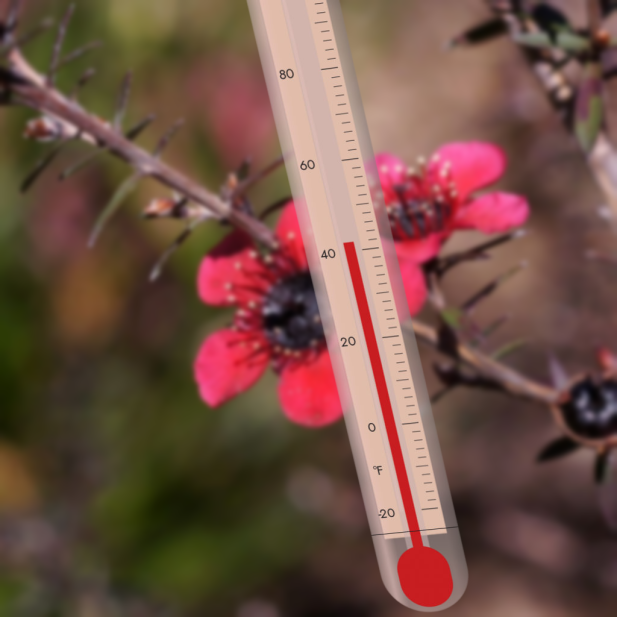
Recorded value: 42; °F
